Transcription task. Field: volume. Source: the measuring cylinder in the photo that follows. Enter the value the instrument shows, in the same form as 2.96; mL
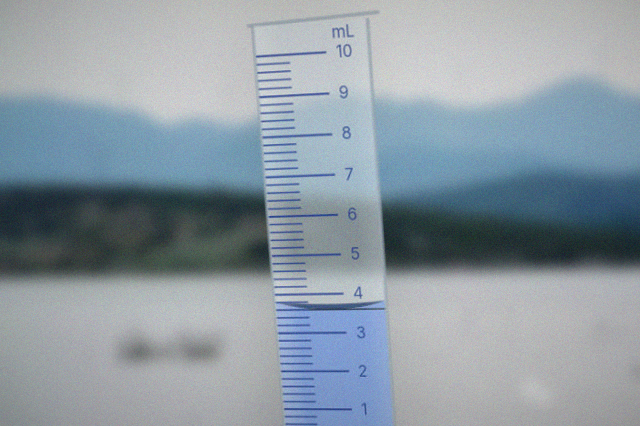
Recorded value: 3.6; mL
